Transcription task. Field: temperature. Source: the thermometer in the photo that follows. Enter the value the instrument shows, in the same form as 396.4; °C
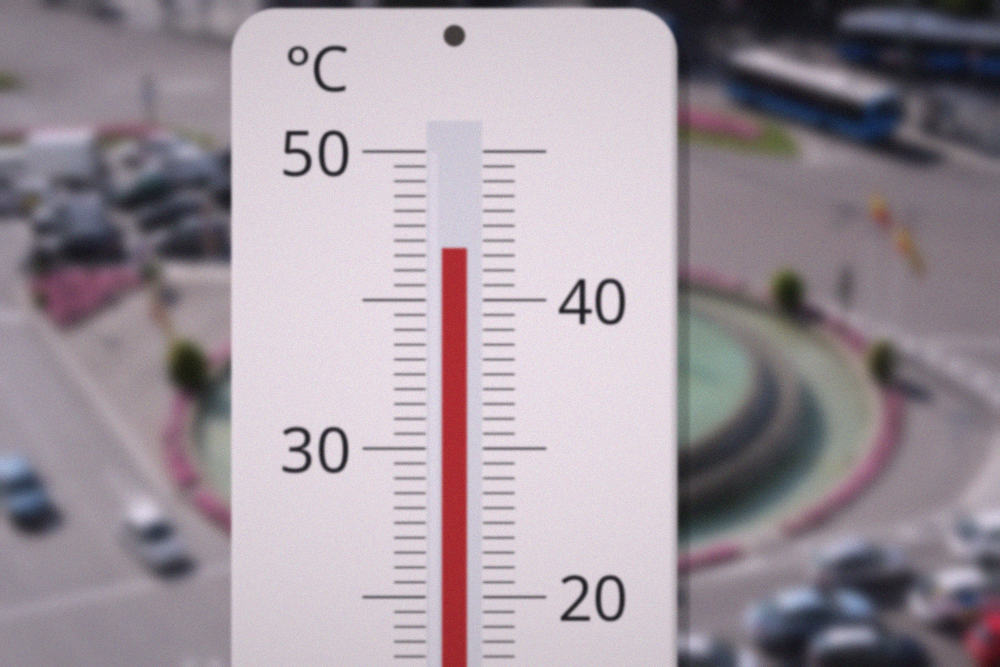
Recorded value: 43.5; °C
